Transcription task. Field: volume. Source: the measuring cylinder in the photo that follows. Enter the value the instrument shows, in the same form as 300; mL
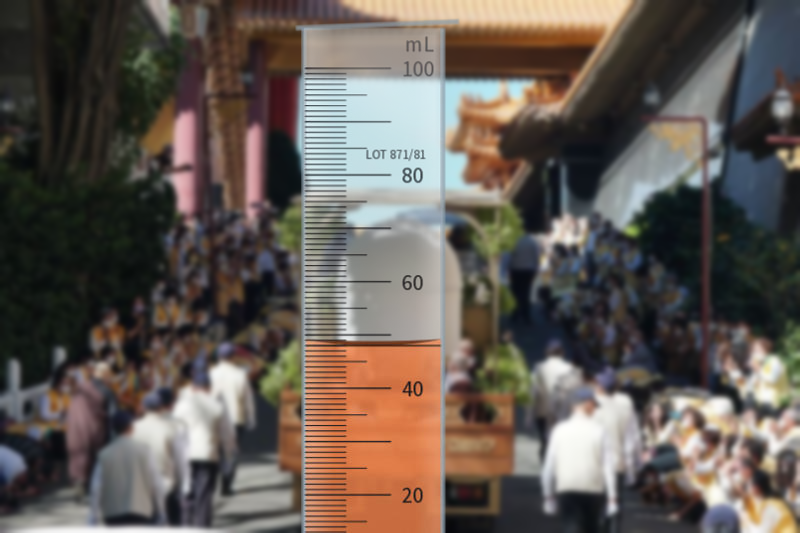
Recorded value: 48; mL
